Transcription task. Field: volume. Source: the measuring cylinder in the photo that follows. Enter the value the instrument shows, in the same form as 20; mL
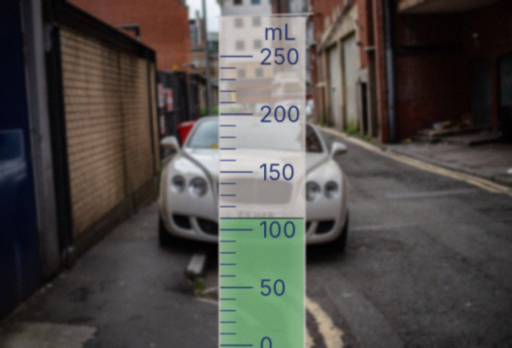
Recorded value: 110; mL
